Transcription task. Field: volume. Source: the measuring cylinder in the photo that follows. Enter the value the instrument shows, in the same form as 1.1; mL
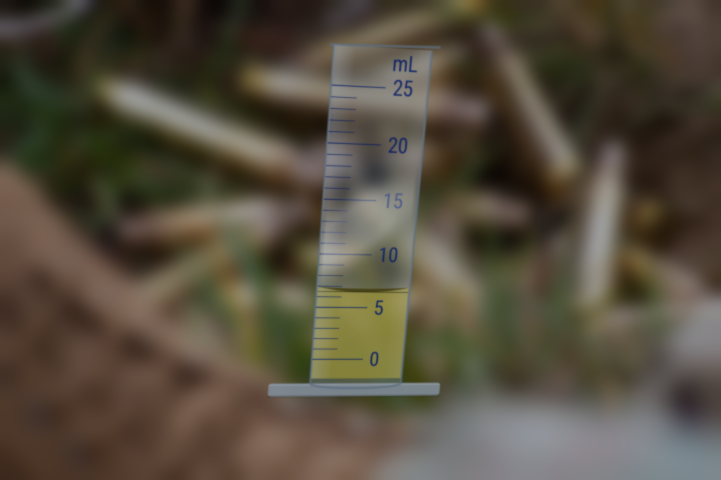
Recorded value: 6.5; mL
